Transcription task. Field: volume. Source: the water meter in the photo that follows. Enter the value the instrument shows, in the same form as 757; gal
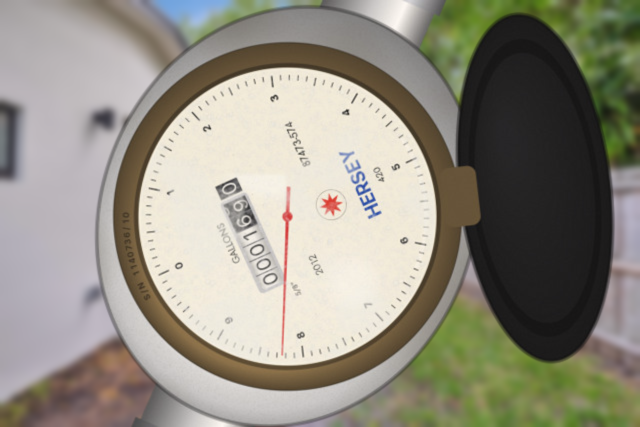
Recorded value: 1688.2; gal
